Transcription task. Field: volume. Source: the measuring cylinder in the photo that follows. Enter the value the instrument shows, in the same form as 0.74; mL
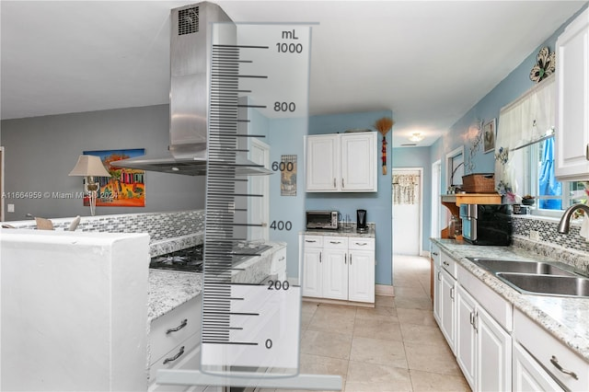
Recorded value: 200; mL
